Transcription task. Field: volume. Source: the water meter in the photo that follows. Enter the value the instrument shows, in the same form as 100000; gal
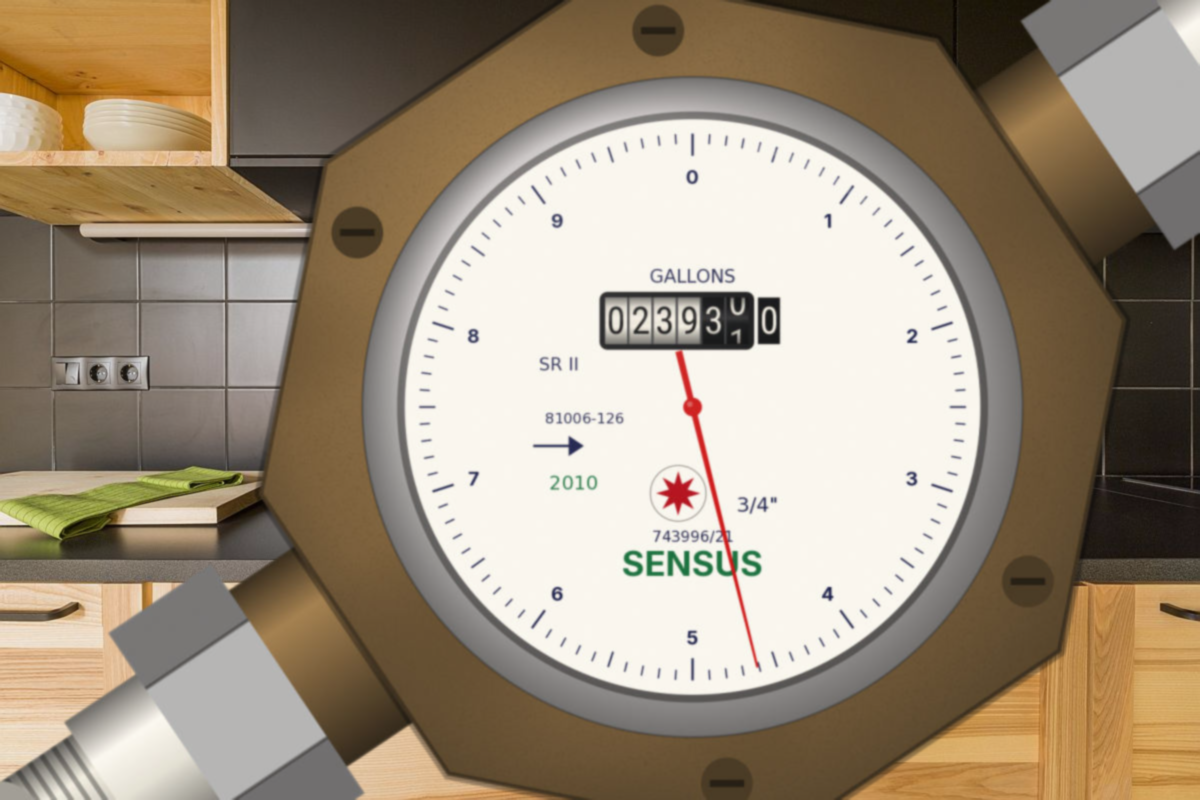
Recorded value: 239304.6; gal
